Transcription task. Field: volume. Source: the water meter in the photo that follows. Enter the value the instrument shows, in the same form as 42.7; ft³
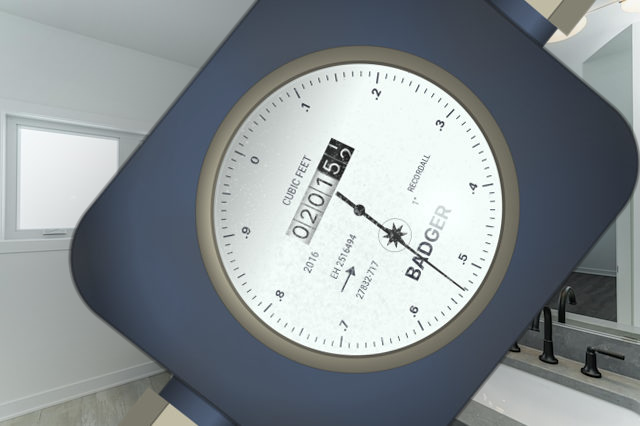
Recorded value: 20151.53; ft³
